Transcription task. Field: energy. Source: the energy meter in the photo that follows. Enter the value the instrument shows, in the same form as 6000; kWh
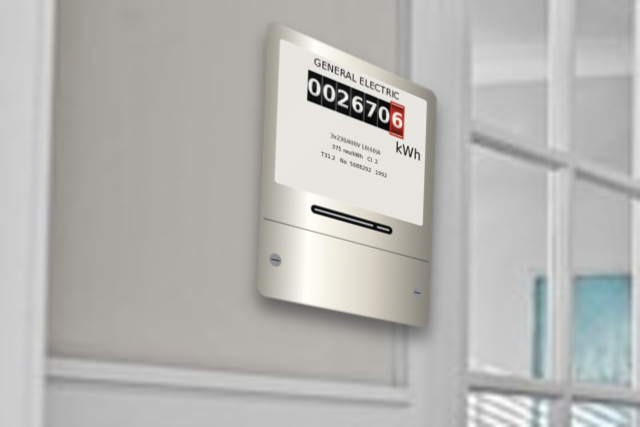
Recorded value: 2670.6; kWh
